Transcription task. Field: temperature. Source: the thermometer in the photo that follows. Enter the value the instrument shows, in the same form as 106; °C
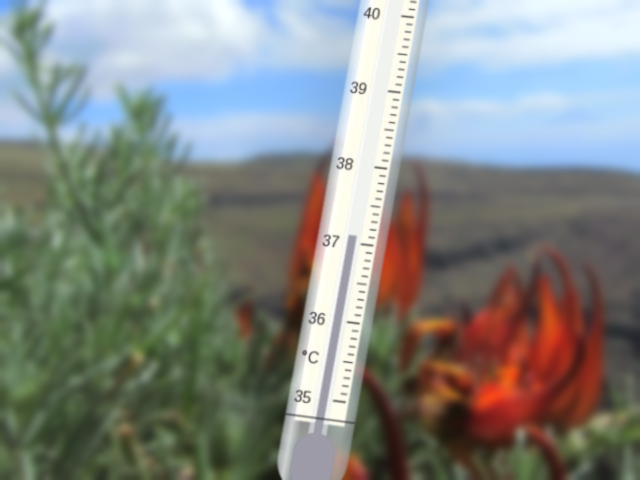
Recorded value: 37.1; °C
